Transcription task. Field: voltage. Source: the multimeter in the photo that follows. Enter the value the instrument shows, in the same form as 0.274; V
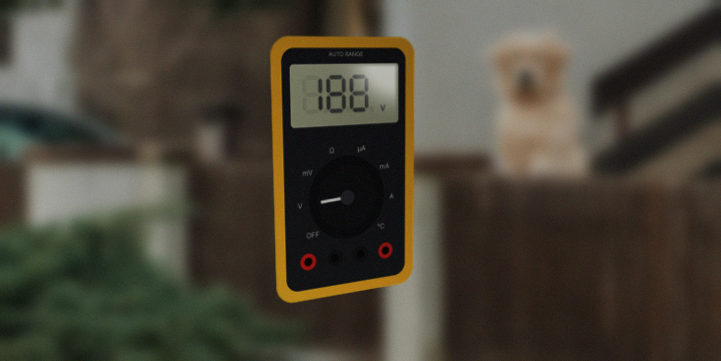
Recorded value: 188; V
